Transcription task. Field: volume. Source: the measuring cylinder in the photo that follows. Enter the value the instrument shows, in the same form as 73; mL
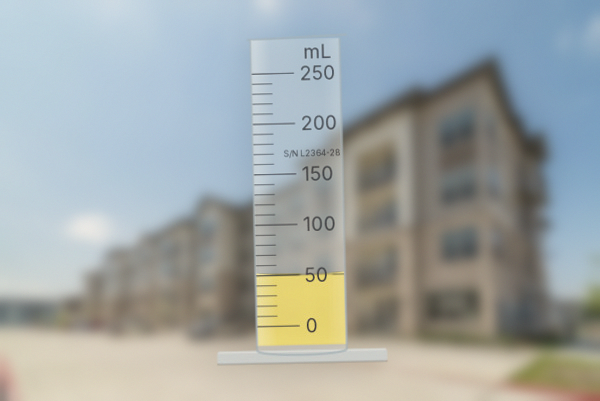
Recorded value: 50; mL
